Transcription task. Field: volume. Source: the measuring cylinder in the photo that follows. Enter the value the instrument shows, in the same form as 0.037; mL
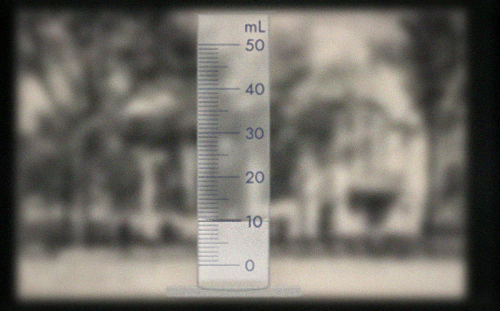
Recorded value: 10; mL
